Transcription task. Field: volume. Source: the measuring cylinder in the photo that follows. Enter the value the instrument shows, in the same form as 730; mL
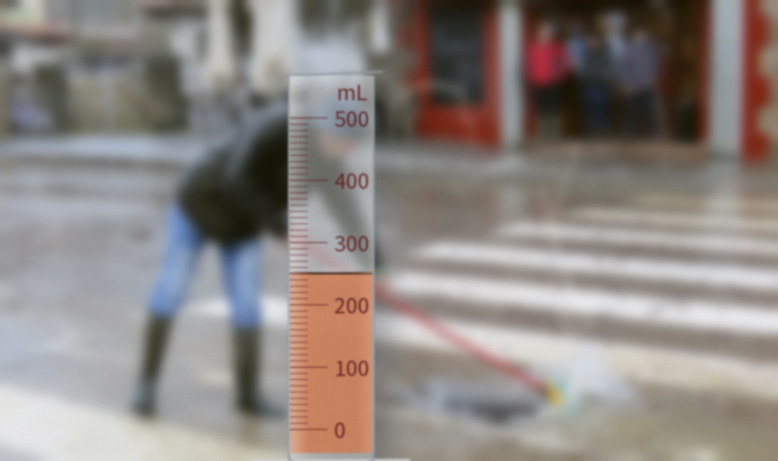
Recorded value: 250; mL
